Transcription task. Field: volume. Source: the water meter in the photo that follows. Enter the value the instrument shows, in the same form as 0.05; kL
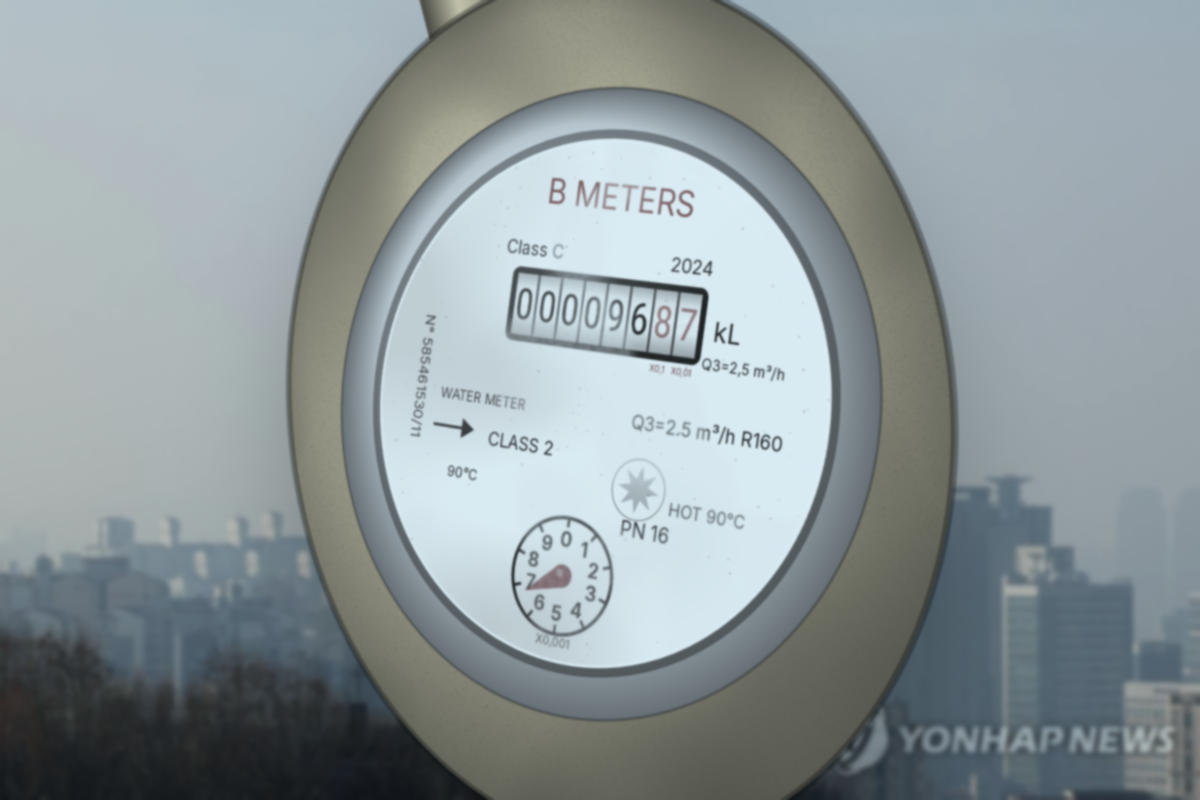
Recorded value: 96.876; kL
